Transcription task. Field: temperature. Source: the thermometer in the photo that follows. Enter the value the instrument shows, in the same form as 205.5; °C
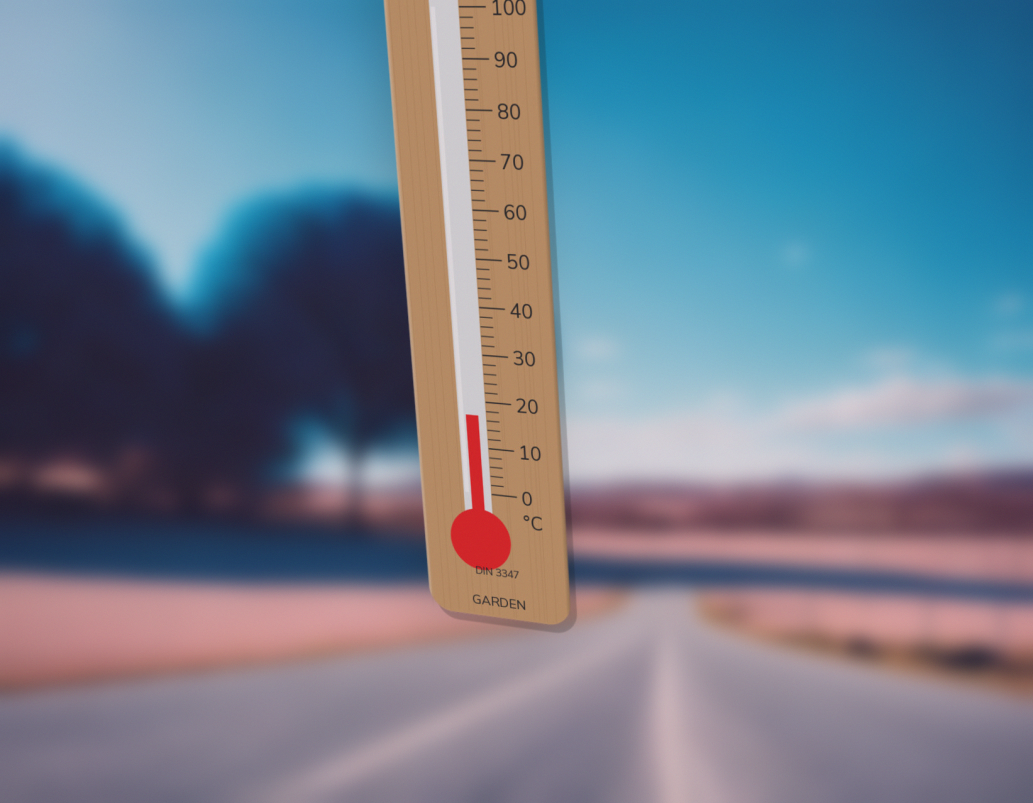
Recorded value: 17; °C
